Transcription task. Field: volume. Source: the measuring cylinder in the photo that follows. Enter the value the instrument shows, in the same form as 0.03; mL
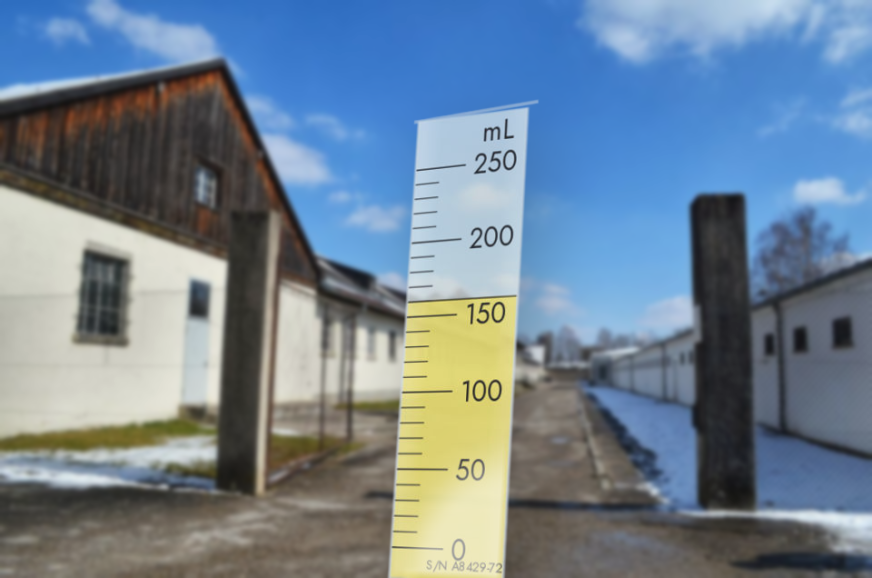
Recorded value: 160; mL
